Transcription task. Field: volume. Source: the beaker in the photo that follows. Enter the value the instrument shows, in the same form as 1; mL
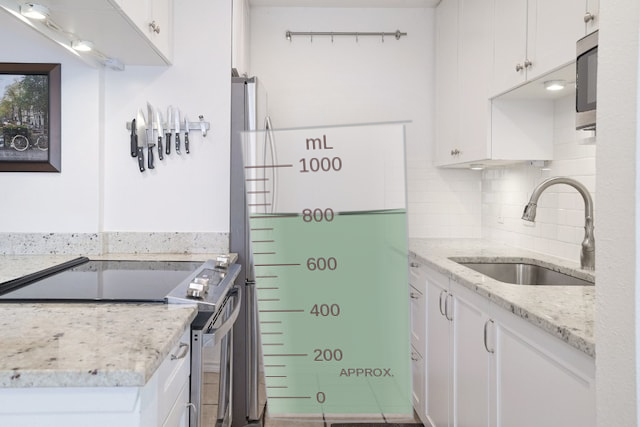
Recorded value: 800; mL
